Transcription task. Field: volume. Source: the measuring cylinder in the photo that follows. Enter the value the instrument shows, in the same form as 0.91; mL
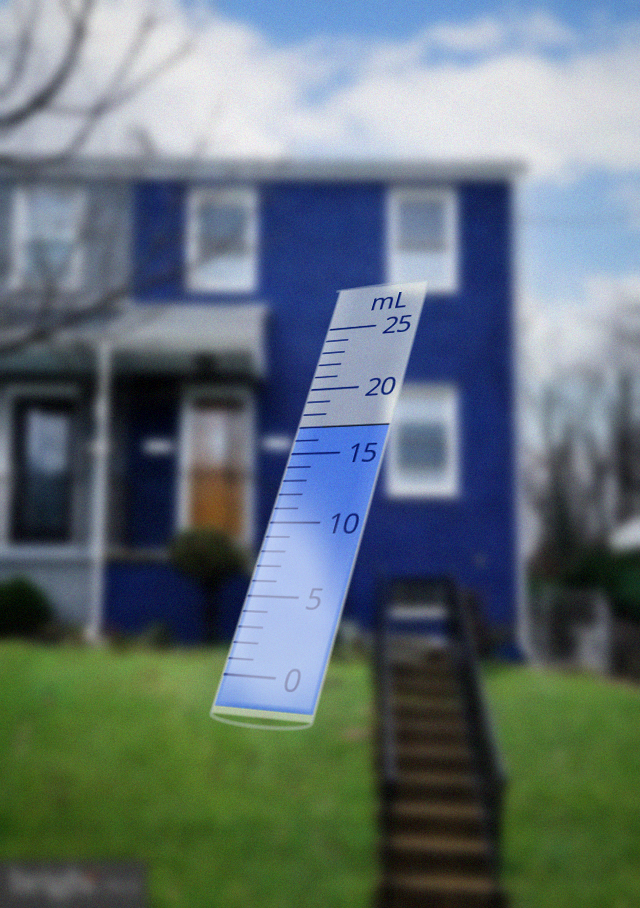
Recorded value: 17; mL
